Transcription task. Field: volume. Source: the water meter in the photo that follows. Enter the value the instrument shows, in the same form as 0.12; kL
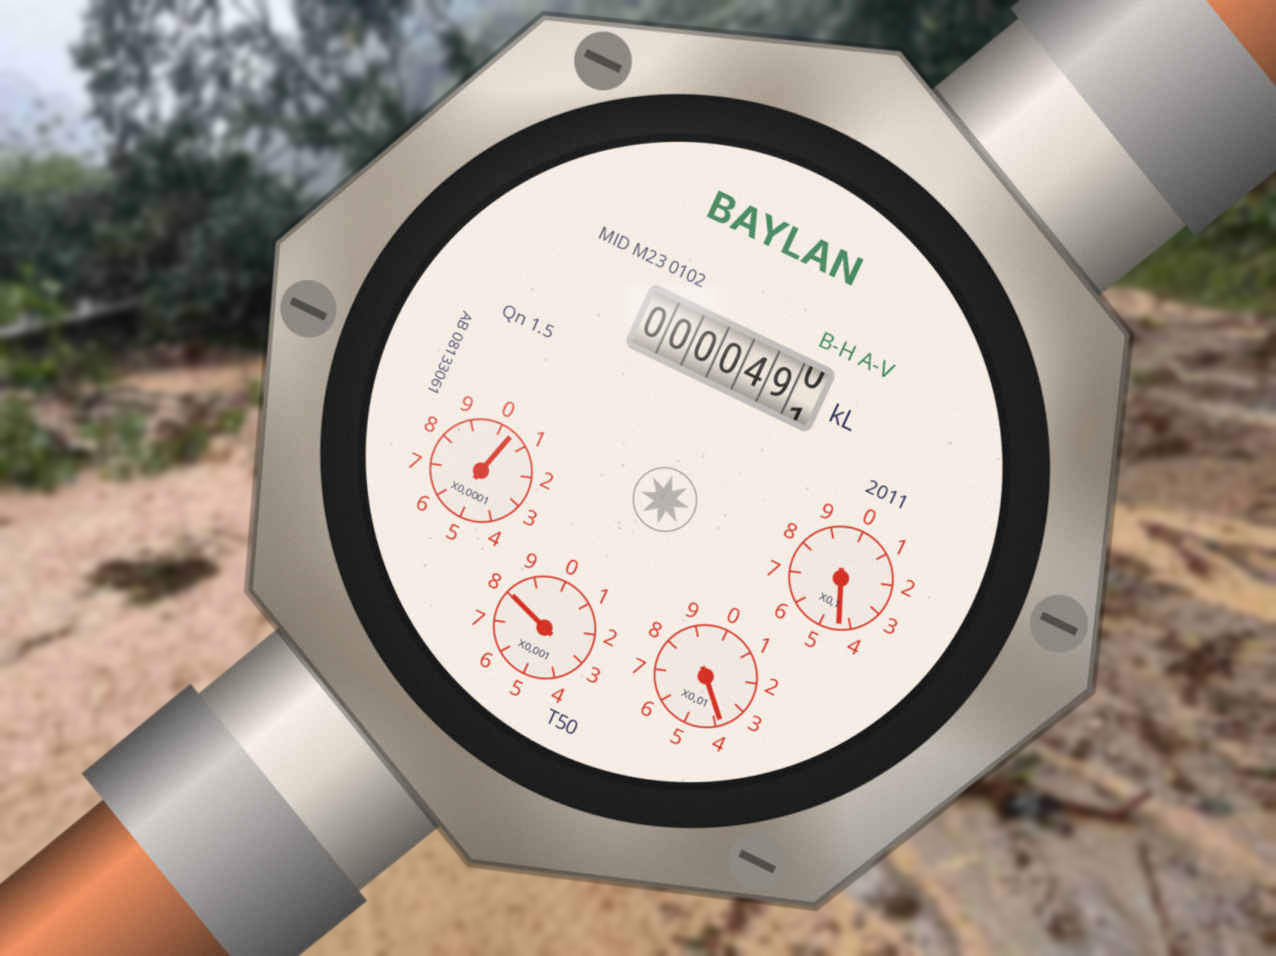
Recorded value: 490.4380; kL
